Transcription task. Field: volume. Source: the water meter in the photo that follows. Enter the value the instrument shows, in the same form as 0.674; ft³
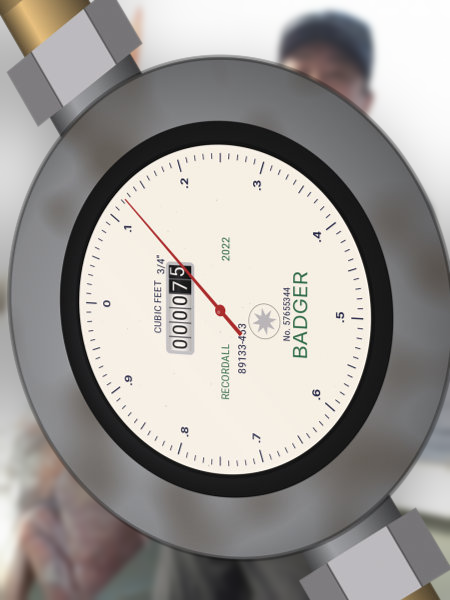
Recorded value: 75.12; ft³
